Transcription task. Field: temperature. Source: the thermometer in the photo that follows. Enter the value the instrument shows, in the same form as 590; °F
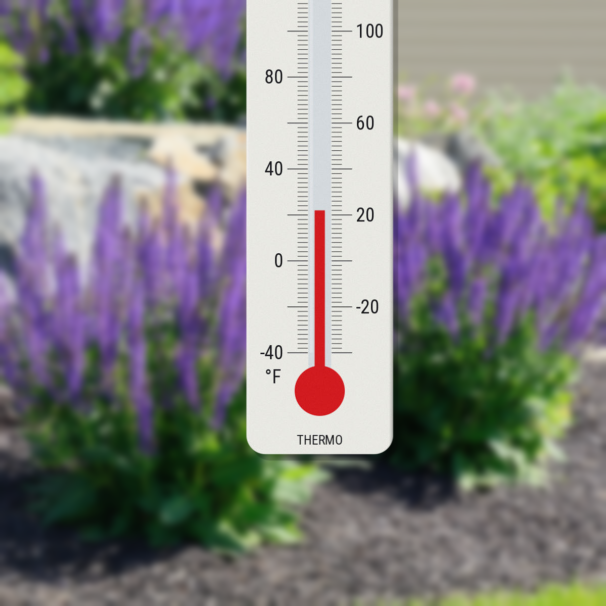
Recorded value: 22; °F
